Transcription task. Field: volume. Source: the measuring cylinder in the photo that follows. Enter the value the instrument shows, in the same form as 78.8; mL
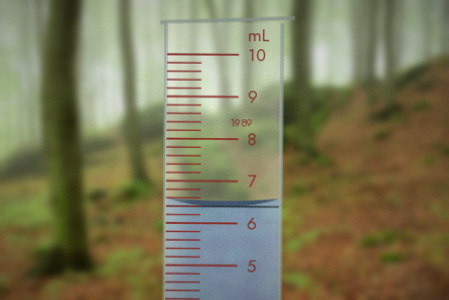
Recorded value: 6.4; mL
